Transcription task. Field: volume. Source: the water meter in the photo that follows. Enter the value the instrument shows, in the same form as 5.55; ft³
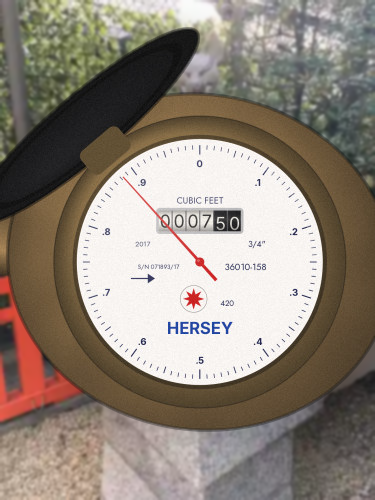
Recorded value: 749.88; ft³
